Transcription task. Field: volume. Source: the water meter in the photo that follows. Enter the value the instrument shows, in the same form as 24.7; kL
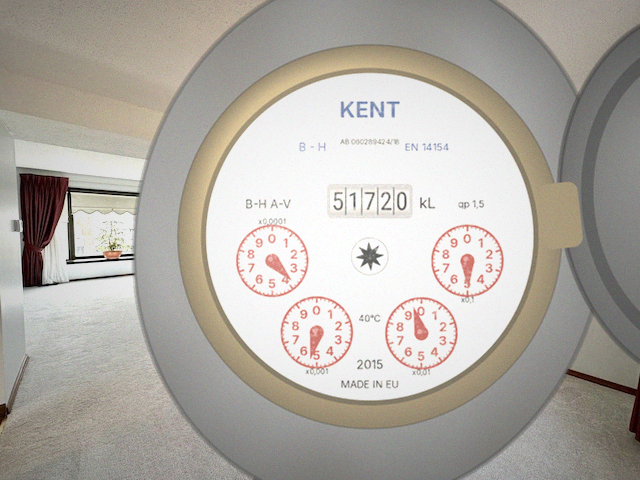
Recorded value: 51720.4953; kL
